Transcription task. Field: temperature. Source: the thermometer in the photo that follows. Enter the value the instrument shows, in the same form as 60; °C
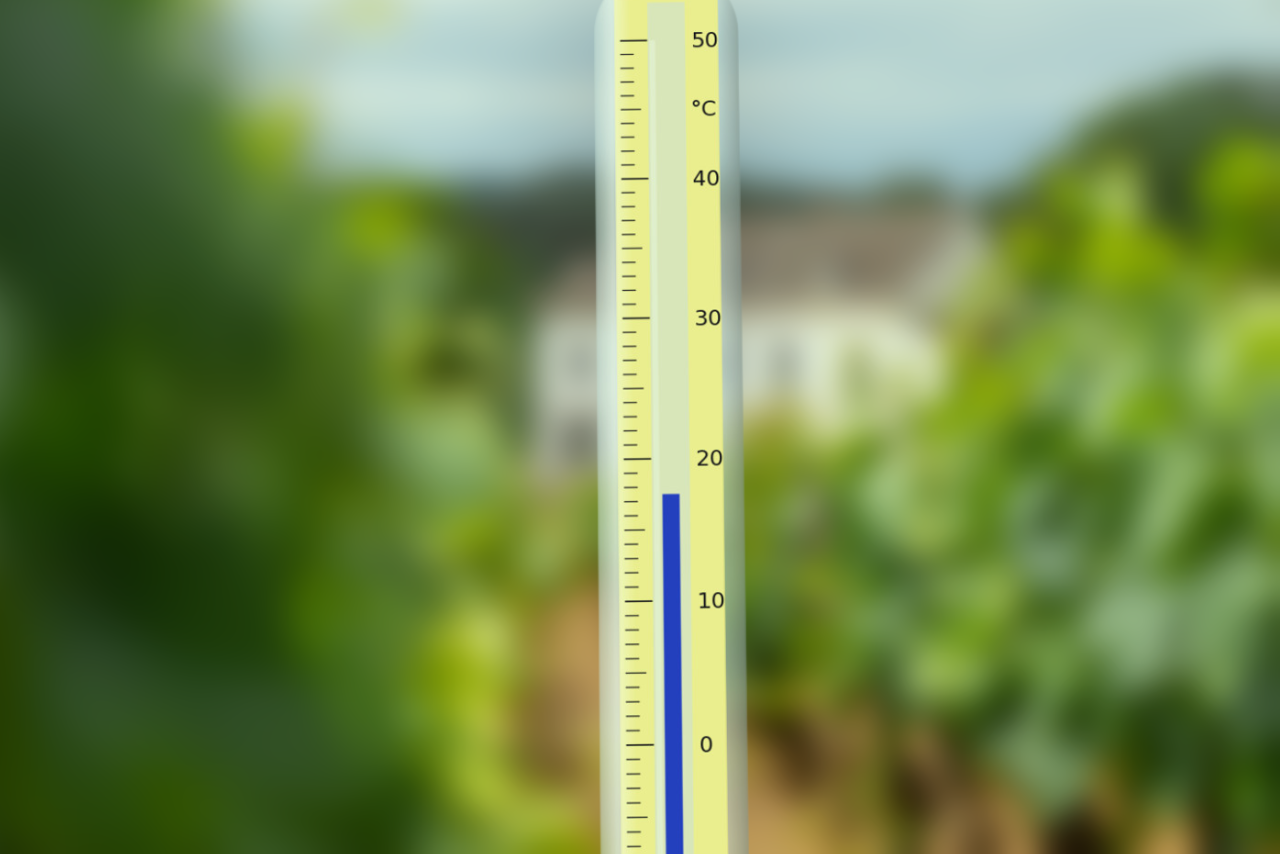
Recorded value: 17.5; °C
